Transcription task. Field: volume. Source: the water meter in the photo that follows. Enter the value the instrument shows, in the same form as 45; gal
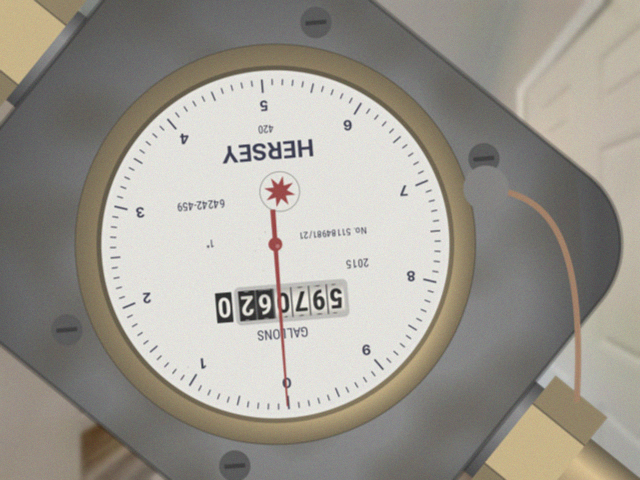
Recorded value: 5970620.0; gal
